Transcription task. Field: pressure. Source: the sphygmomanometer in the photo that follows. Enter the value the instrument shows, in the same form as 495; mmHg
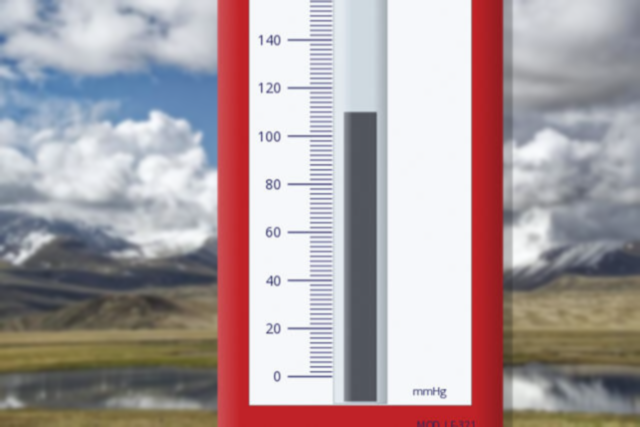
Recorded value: 110; mmHg
